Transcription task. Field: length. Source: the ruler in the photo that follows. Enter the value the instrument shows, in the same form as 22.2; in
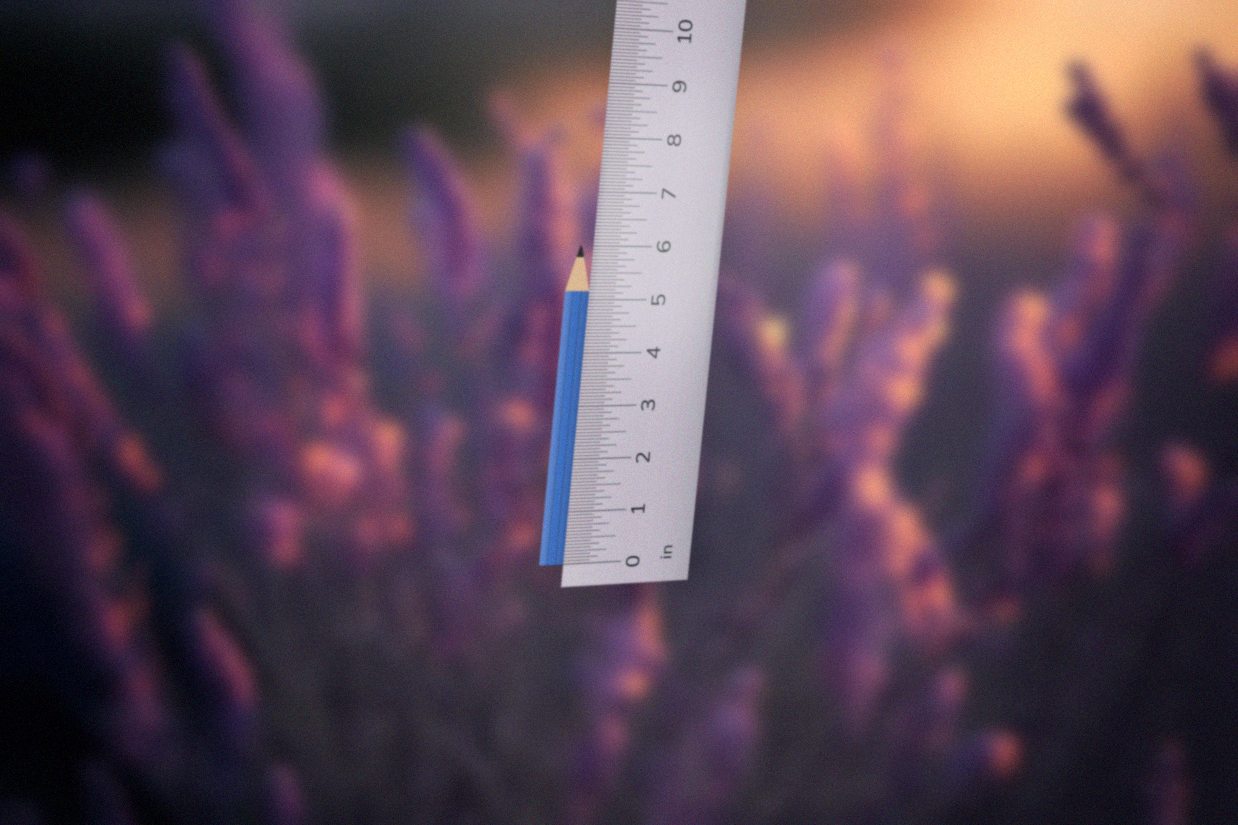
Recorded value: 6; in
